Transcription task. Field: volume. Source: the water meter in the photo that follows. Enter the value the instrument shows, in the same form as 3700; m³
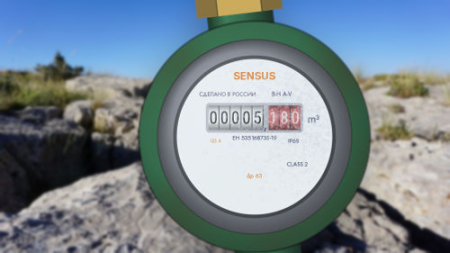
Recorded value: 5.180; m³
